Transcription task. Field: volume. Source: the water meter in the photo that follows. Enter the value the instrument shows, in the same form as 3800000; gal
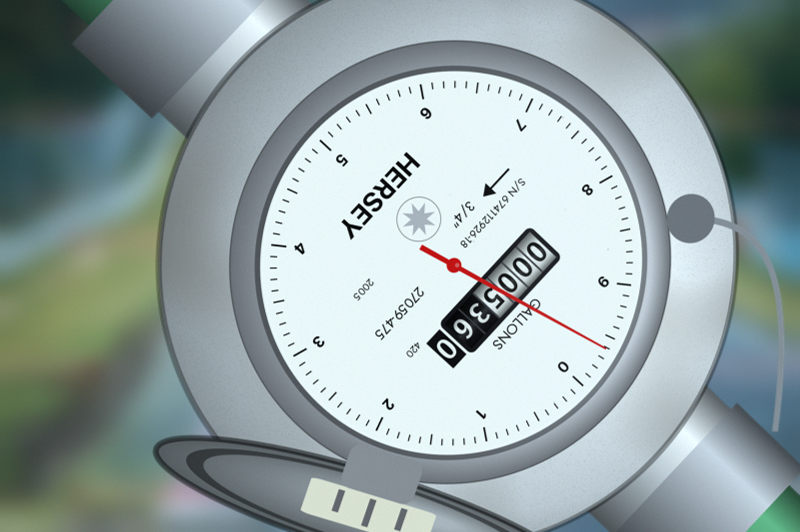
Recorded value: 5359.6; gal
